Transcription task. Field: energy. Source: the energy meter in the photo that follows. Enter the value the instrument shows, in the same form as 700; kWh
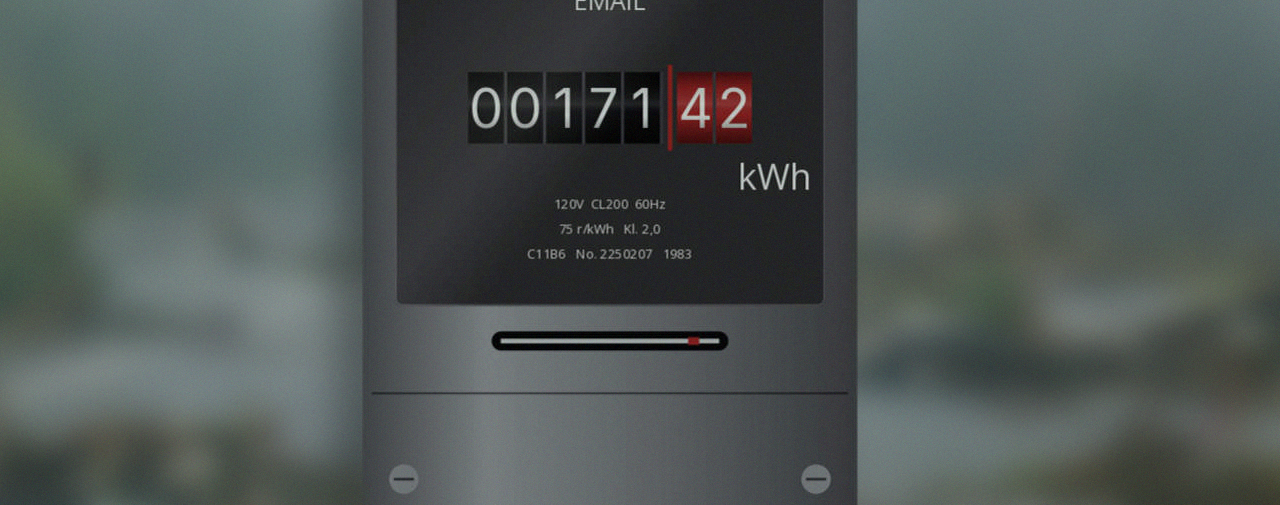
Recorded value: 171.42; kWh
